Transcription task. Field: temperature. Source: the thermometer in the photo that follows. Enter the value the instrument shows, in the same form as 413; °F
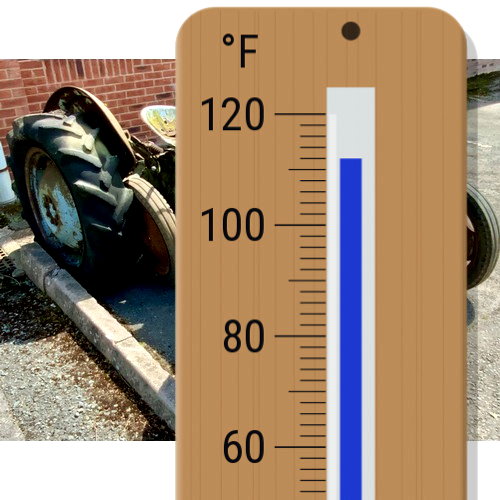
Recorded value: 112; °F
